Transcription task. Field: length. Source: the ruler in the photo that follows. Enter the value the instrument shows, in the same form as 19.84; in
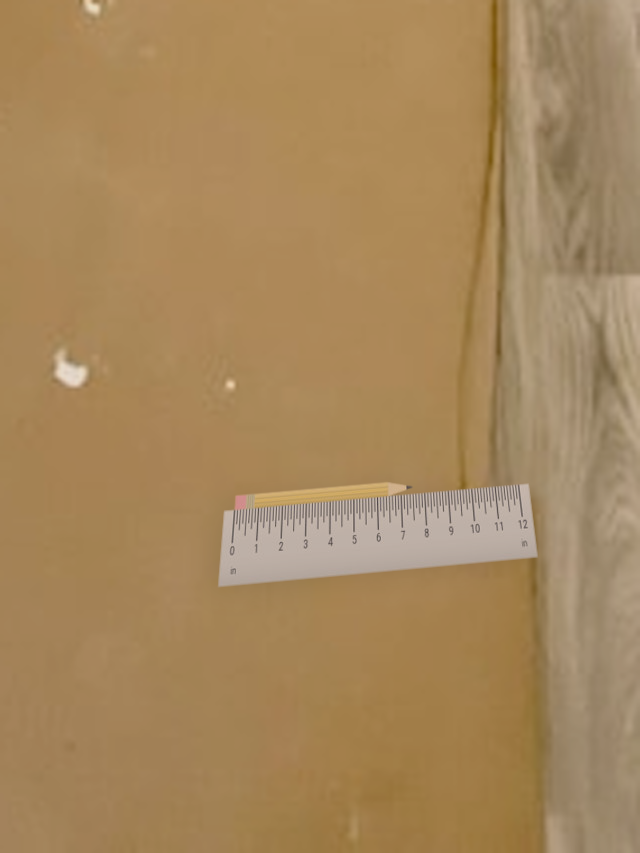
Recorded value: 7.5; in
